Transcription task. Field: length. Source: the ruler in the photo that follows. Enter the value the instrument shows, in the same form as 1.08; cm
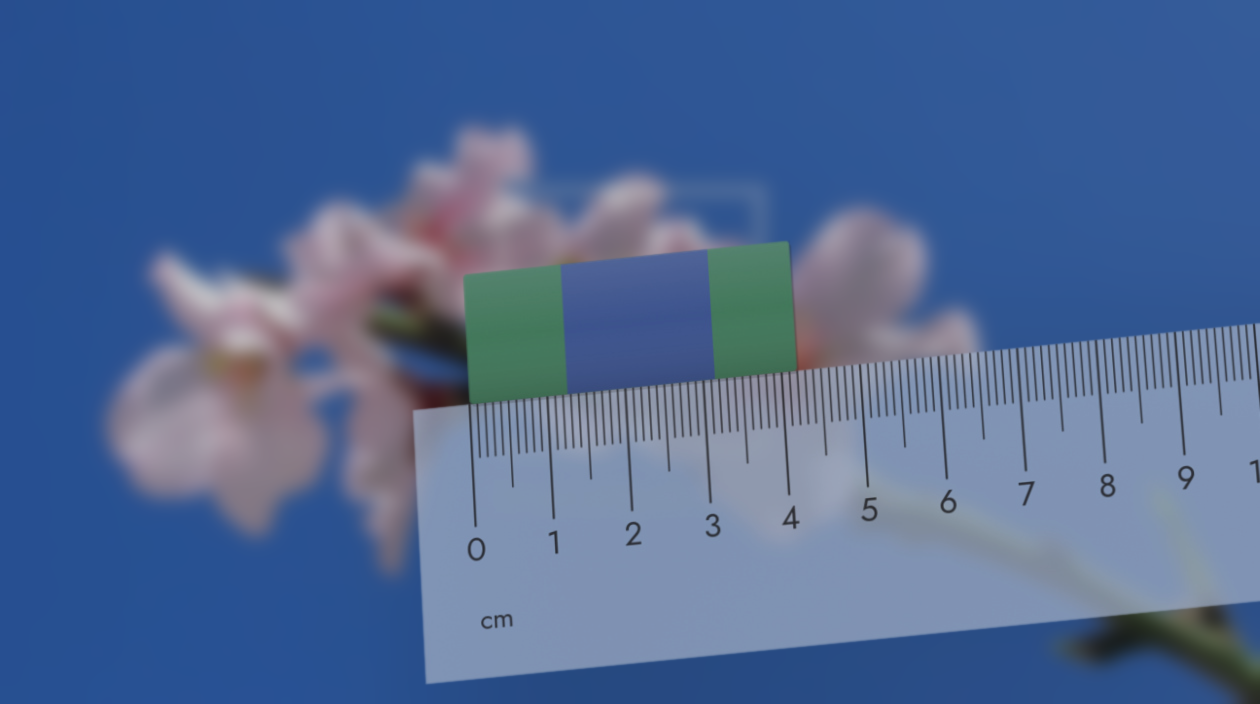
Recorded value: 4.2; cm
